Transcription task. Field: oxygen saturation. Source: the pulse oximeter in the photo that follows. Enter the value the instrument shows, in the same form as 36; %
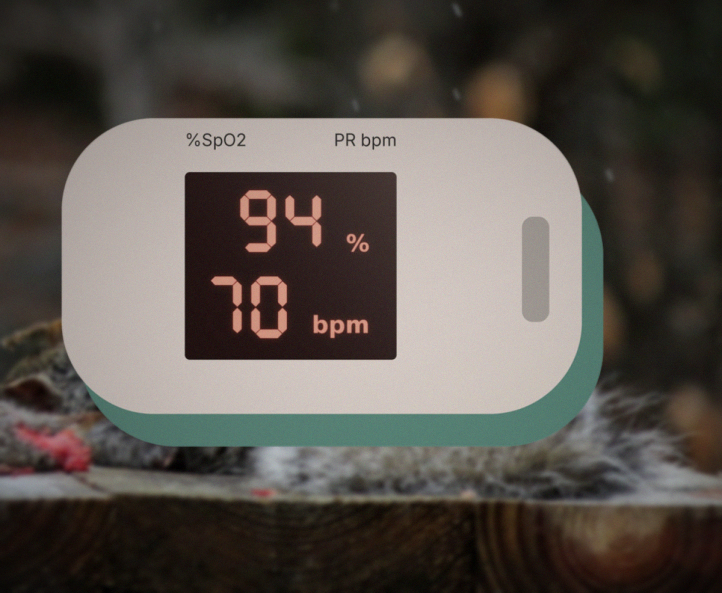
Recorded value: 94; %
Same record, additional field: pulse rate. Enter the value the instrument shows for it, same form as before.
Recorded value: 70; bpm
